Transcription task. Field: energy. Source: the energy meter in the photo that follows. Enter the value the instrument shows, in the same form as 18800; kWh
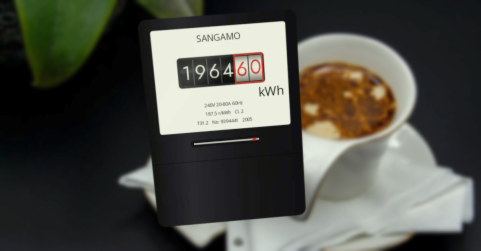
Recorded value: 1964.60; kWh
